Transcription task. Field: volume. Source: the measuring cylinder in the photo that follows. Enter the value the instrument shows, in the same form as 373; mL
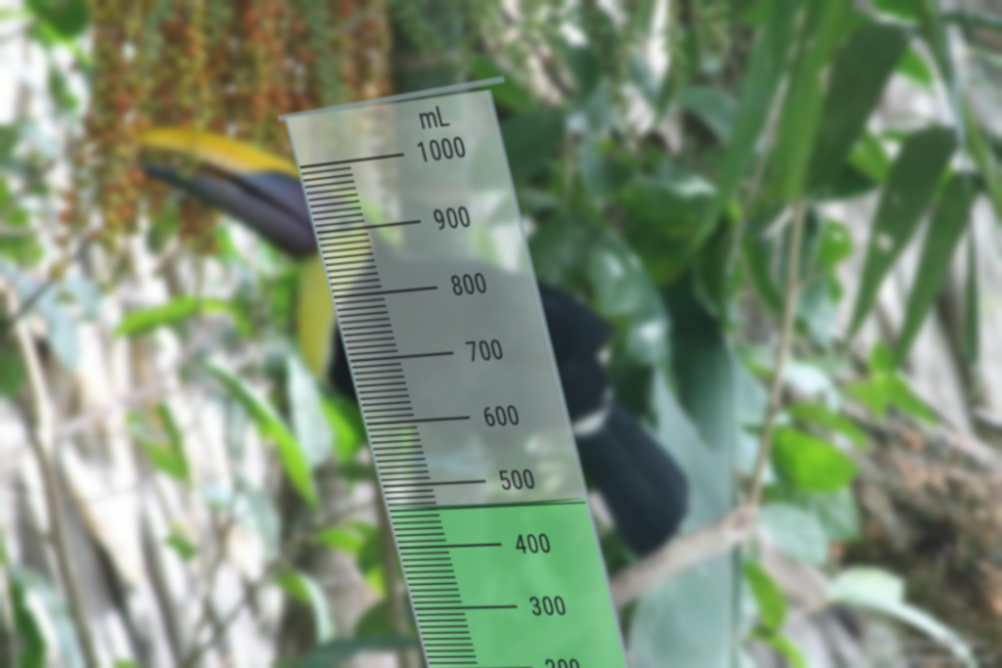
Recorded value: 460; mL
